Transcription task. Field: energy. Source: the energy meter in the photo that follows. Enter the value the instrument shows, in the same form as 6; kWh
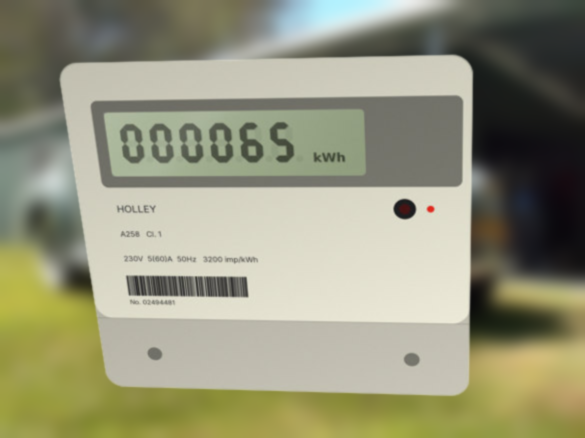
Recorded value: 65; kWh
